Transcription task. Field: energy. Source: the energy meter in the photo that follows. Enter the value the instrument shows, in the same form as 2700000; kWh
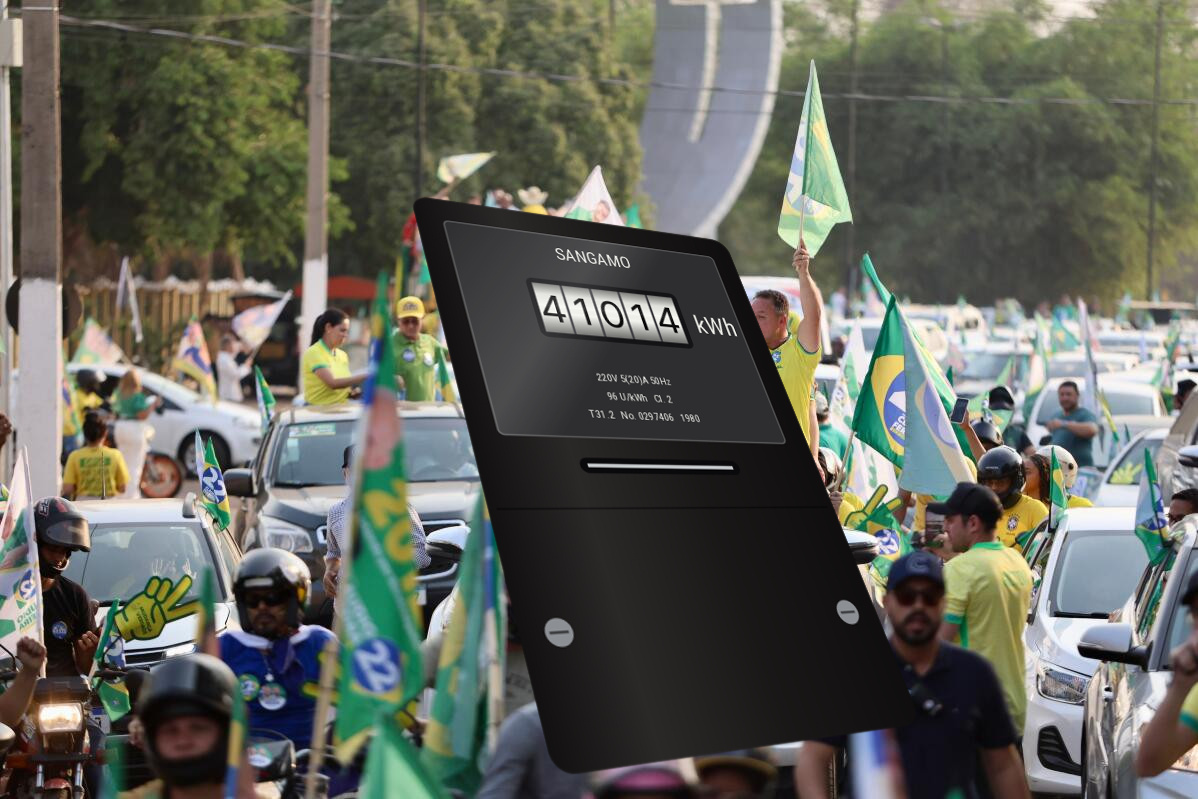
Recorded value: 41014; kWh
